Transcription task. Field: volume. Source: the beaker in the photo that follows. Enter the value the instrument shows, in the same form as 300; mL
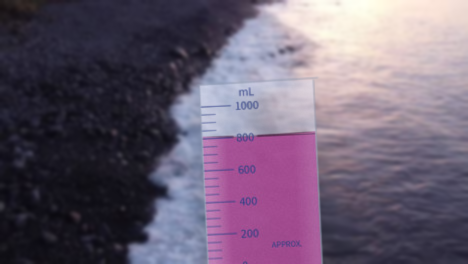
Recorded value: 800; mL
